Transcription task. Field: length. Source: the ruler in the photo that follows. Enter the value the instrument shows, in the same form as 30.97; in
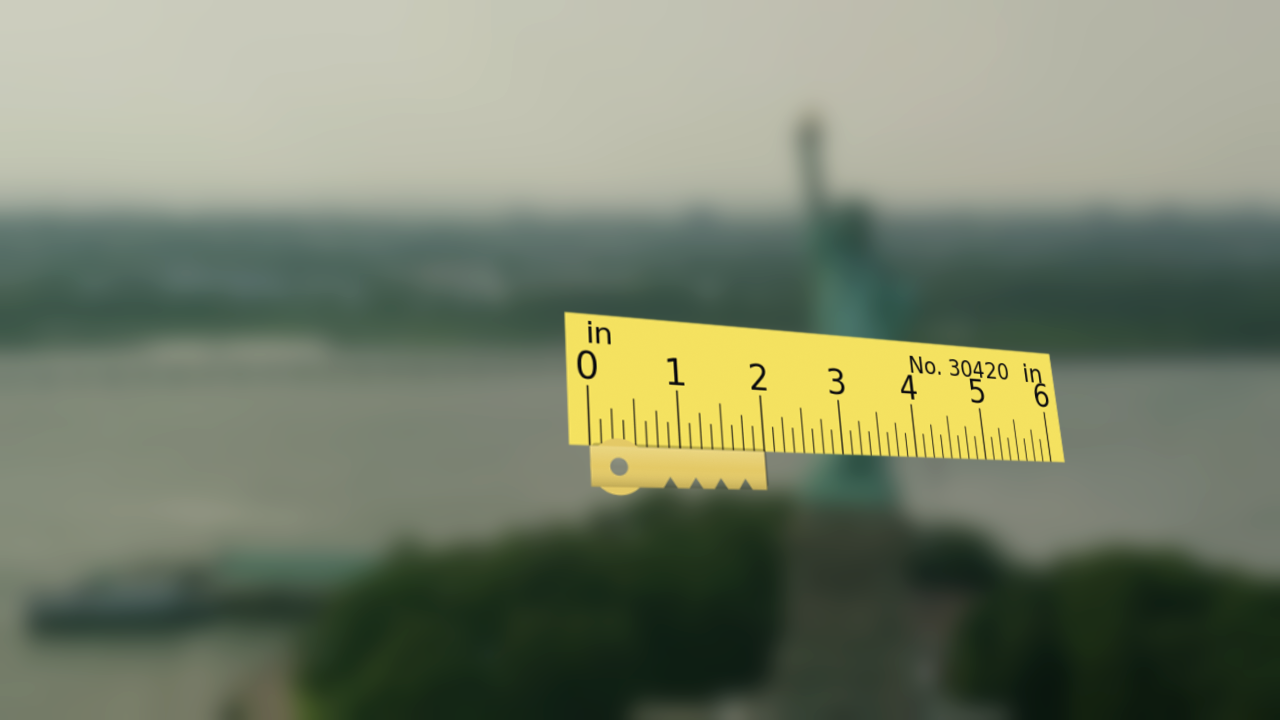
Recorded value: 2; in
